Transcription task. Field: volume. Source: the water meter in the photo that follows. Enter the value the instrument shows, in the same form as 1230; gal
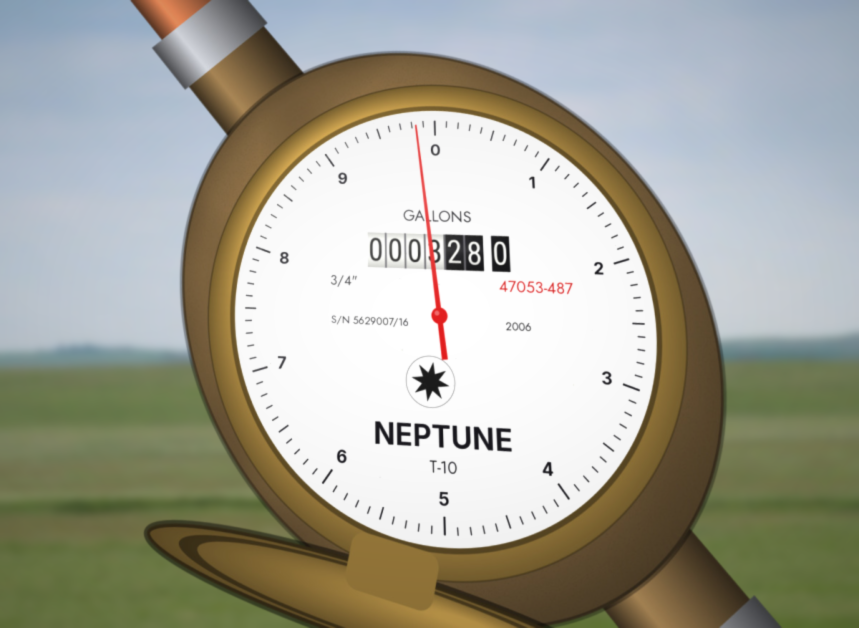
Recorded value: 3279.8; gal
